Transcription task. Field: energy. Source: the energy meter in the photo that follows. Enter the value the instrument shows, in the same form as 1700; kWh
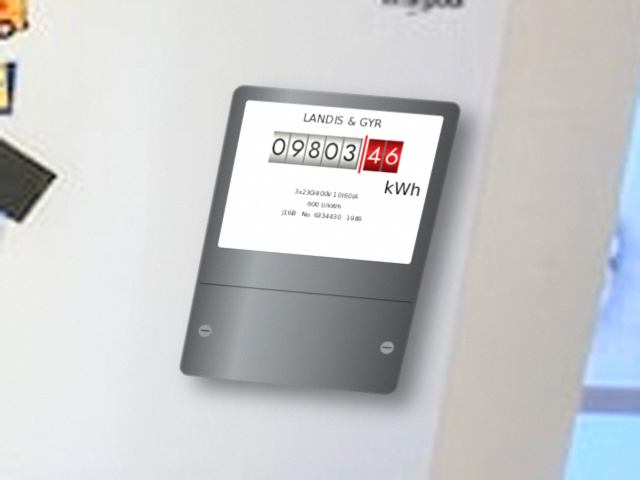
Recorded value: 9803.46; kWh
